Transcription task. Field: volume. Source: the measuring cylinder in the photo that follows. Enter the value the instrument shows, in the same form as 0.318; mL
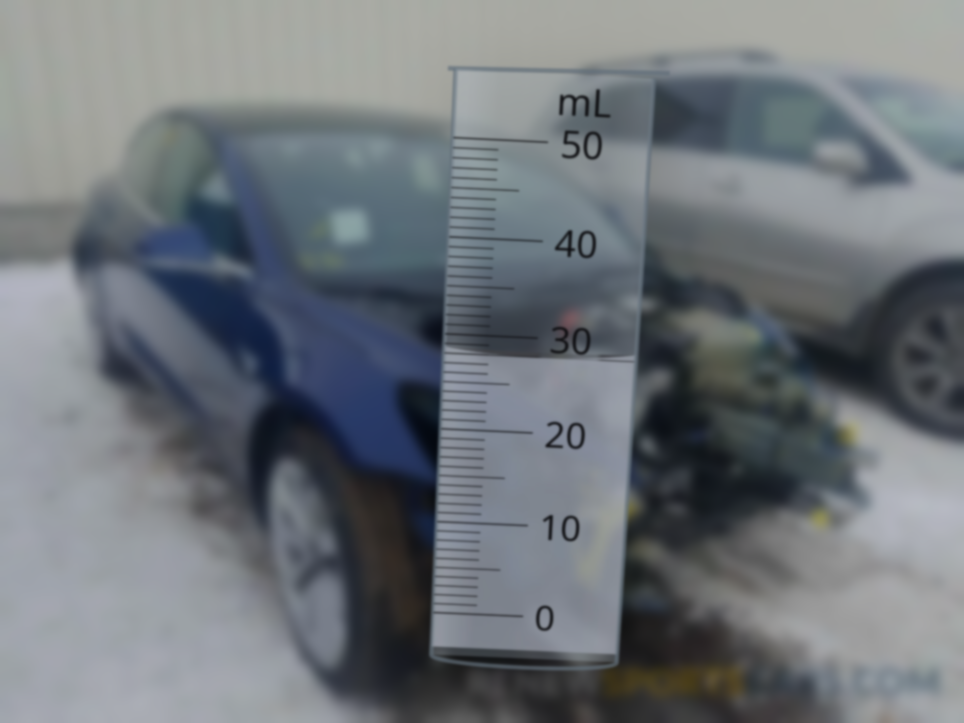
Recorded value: 28; mL
